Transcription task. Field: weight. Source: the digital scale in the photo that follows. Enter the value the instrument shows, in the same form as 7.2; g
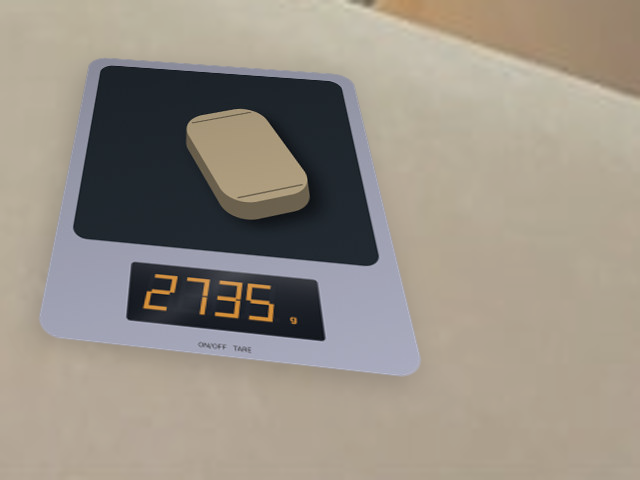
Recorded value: 2735; g
